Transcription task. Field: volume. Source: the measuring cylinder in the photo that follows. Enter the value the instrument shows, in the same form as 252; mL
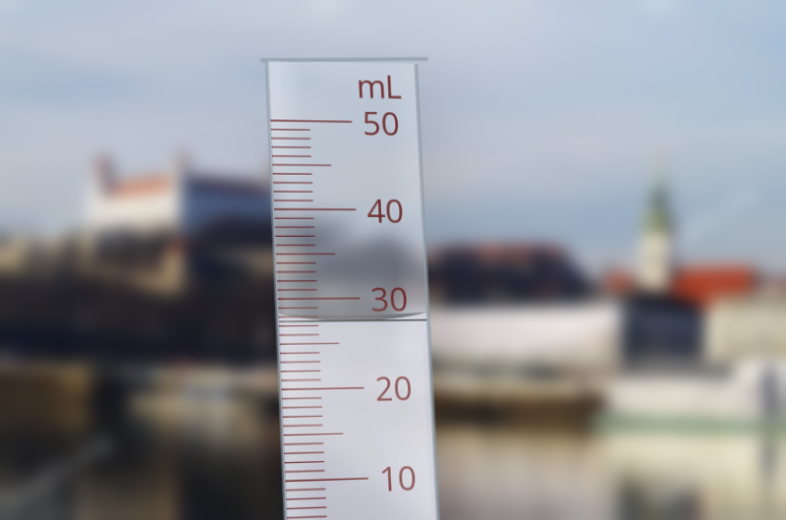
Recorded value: 27.5; mL
